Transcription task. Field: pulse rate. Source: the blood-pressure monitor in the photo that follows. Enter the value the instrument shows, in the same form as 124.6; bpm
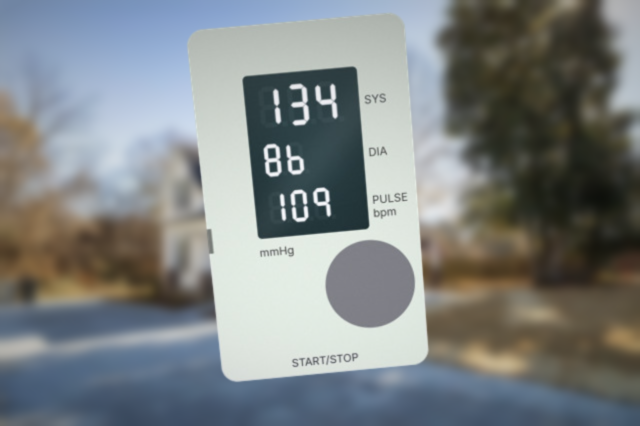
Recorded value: 109; bpm
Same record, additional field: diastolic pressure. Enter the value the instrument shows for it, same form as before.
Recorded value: 86; mmHg
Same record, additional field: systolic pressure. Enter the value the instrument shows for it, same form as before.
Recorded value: 134; mmHg
